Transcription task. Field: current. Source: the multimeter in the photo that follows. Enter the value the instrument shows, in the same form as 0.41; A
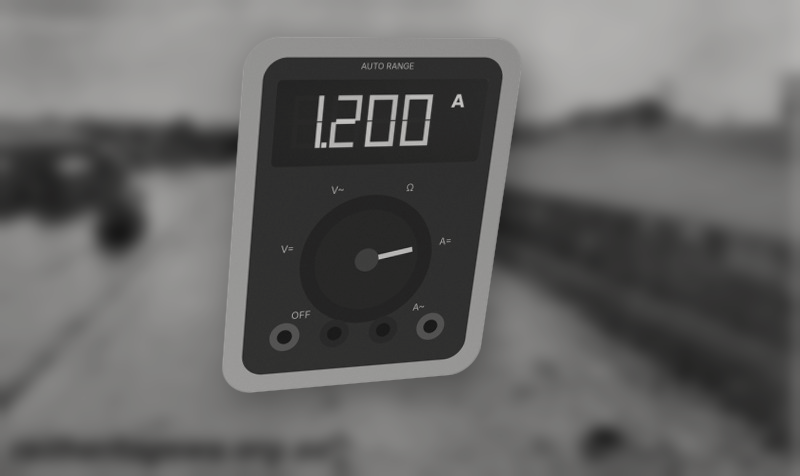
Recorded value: 1.200; A
